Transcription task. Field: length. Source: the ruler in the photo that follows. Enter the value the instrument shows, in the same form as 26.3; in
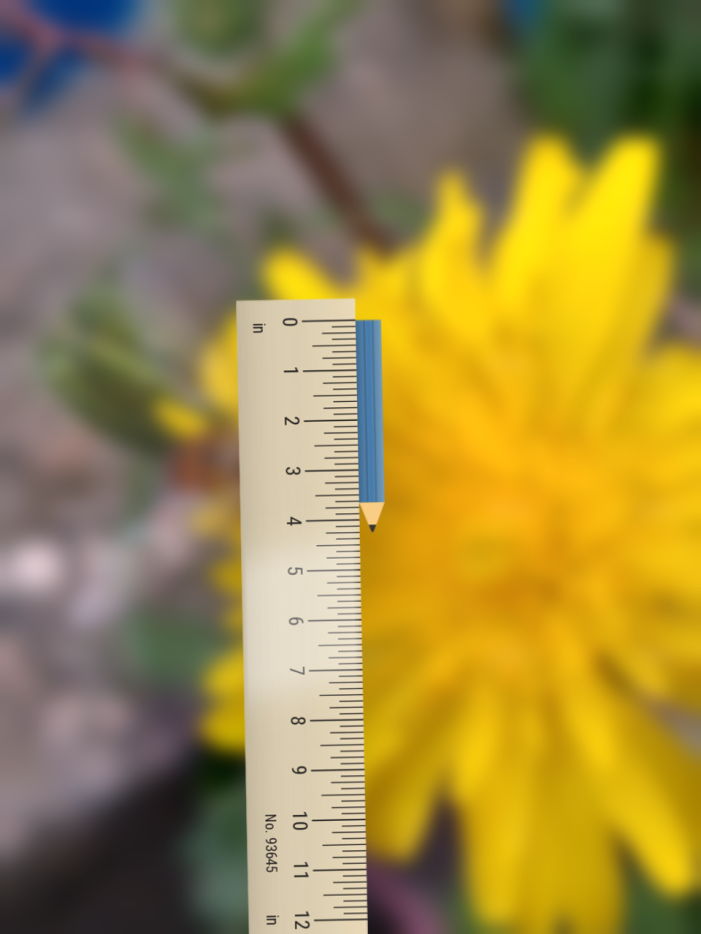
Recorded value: 4.25; in
